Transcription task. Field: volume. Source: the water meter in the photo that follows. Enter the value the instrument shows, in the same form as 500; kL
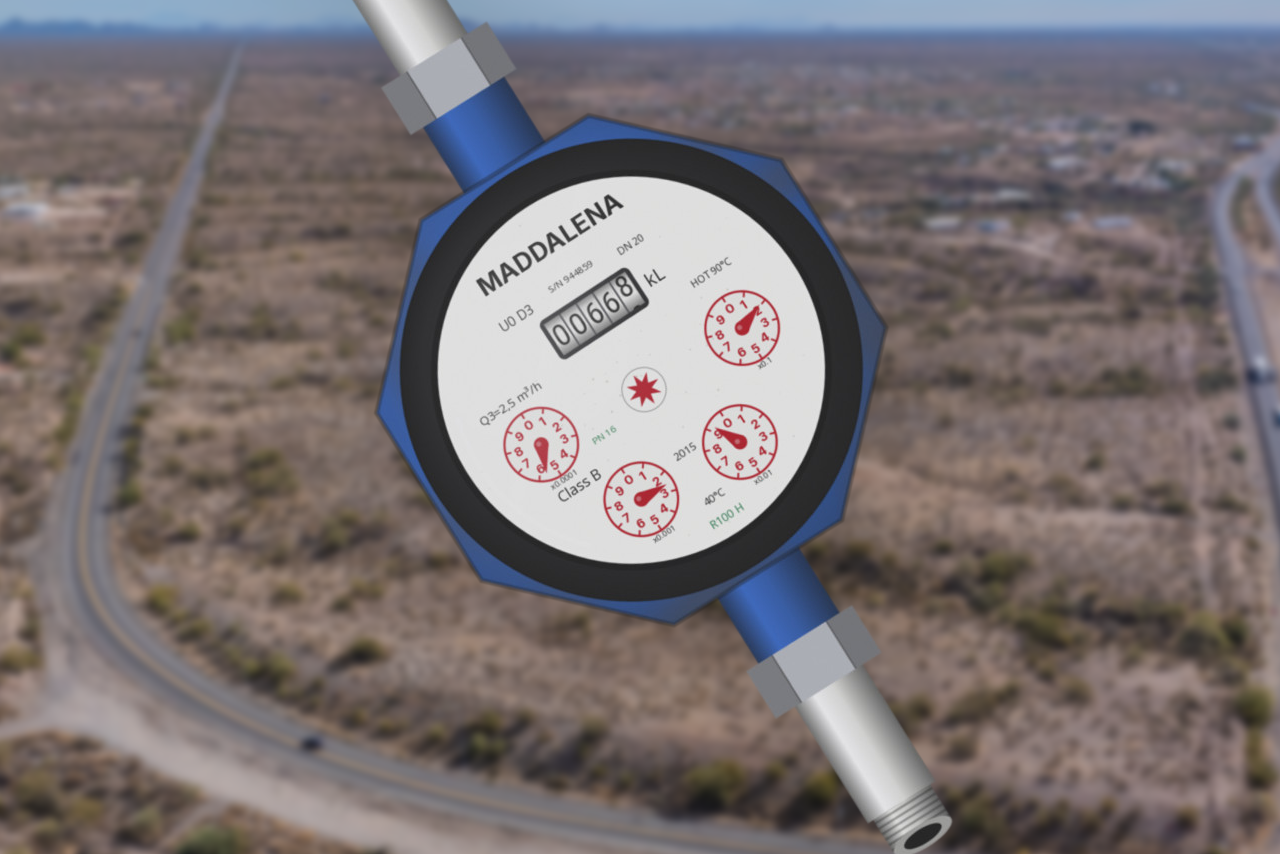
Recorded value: 668.1925; kL
